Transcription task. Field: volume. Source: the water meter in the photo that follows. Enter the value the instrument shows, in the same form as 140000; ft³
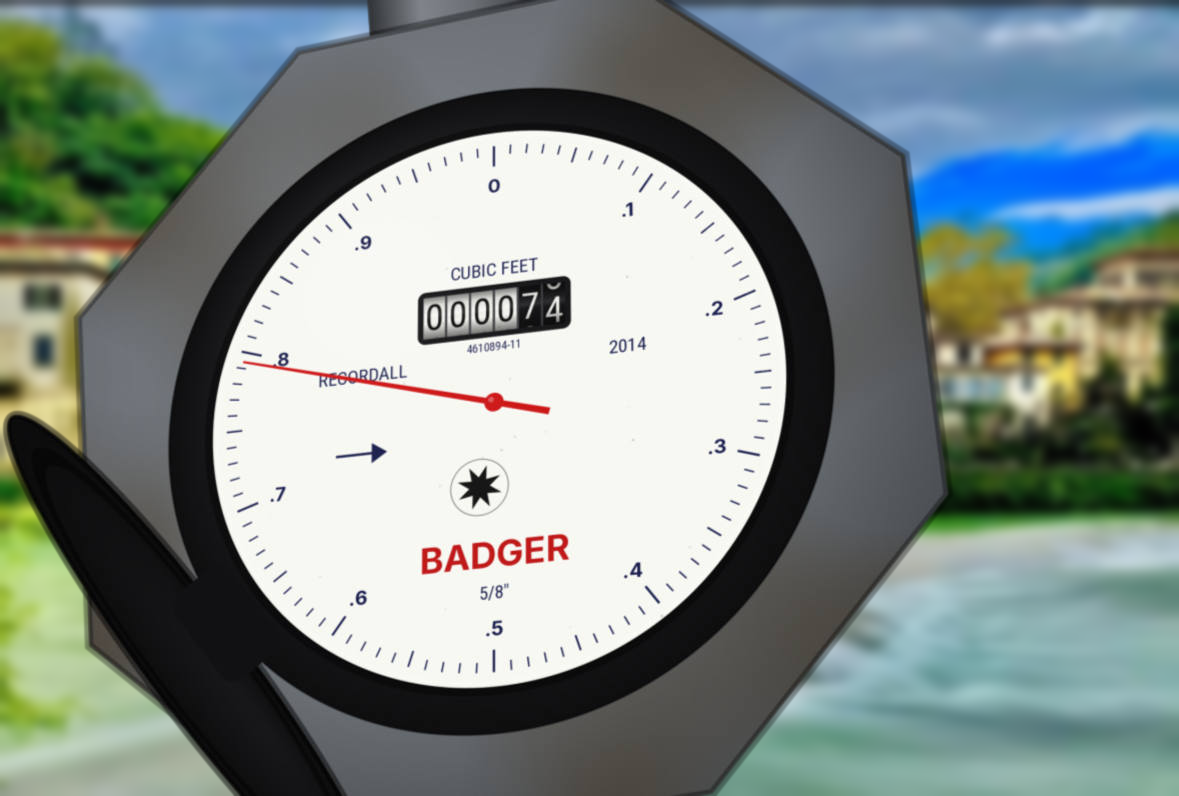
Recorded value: 73.79; ft³
